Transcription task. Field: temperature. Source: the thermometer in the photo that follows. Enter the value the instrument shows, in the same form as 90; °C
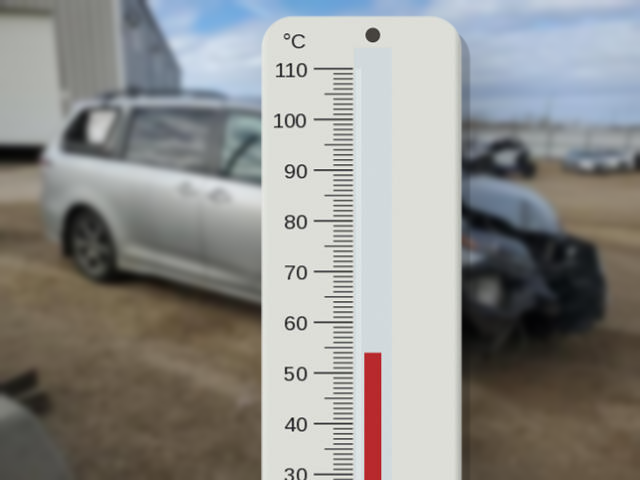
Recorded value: 54; °C
